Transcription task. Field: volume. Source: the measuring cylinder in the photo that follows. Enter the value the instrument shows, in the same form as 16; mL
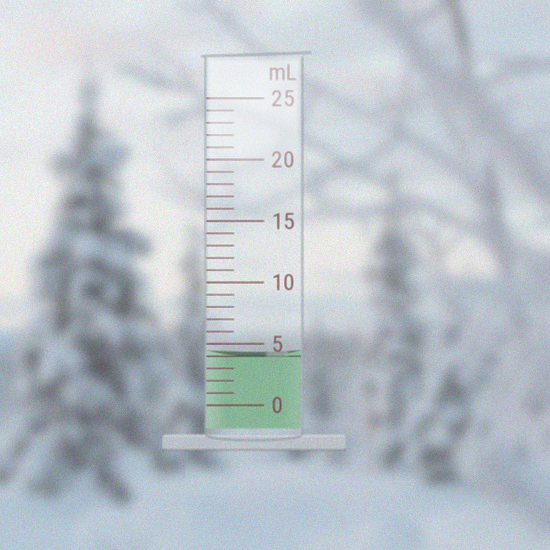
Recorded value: 4; mL
